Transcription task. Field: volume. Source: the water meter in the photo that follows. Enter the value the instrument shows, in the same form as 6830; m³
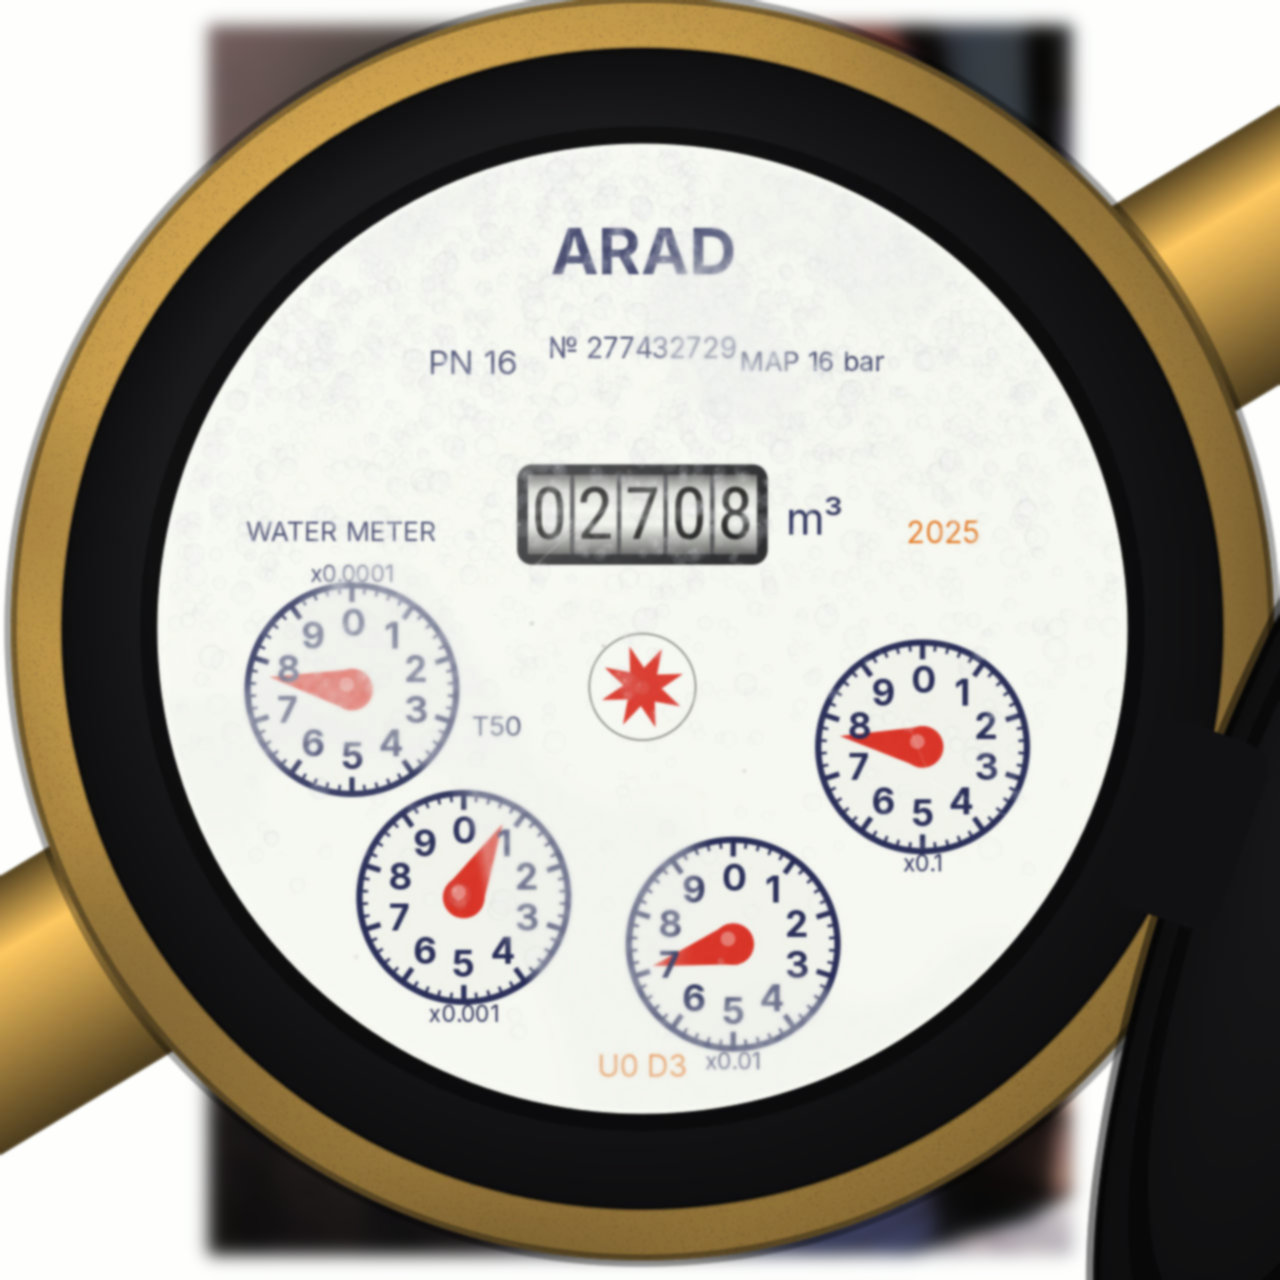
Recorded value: 2708.7707; m³
